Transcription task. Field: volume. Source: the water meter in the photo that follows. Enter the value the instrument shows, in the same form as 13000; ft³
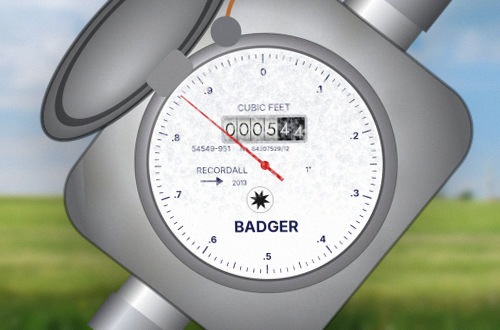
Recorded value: 543.86; ft³
